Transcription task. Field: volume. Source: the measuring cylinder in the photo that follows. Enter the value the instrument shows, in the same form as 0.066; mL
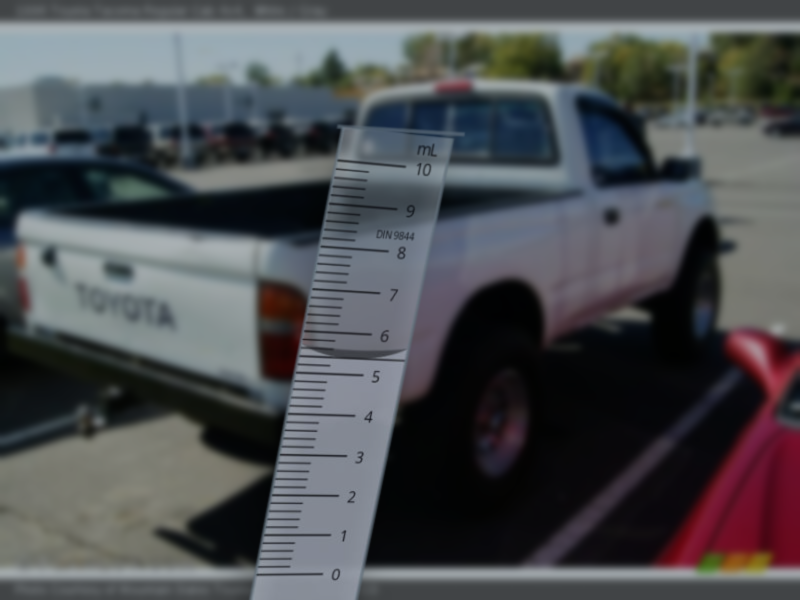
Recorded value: 5.4; mL
